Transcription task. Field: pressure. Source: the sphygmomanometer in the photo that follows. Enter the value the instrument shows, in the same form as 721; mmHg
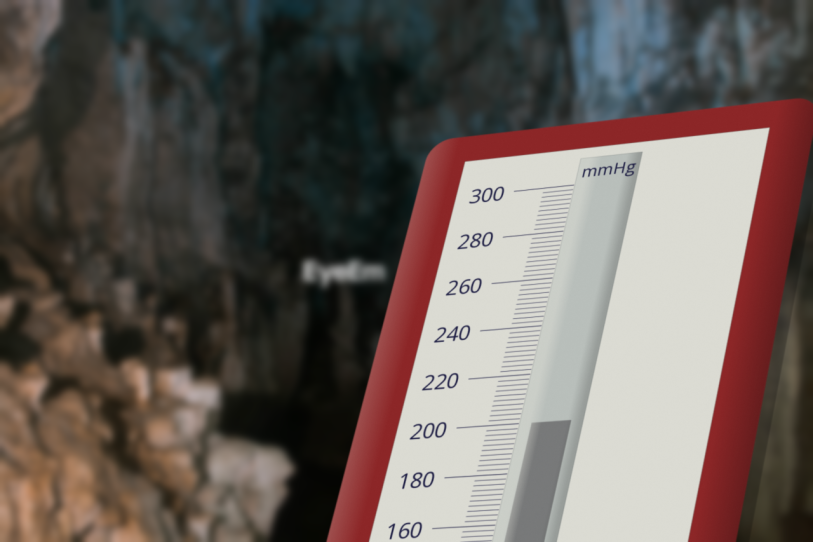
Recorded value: 200; mmHg
